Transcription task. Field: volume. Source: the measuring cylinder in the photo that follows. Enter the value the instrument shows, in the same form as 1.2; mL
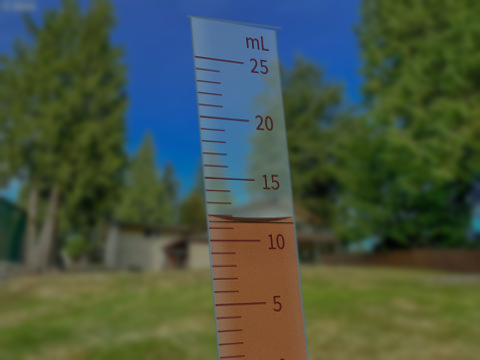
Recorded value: 11.5; mL
